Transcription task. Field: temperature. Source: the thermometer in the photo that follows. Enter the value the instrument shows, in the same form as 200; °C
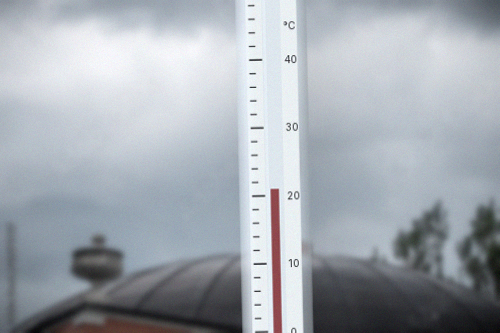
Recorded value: 21; °C
